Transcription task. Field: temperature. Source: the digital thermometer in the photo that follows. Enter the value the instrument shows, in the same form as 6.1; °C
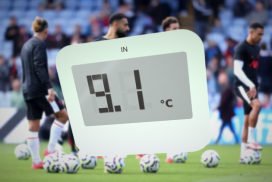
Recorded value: 9.1; °C
